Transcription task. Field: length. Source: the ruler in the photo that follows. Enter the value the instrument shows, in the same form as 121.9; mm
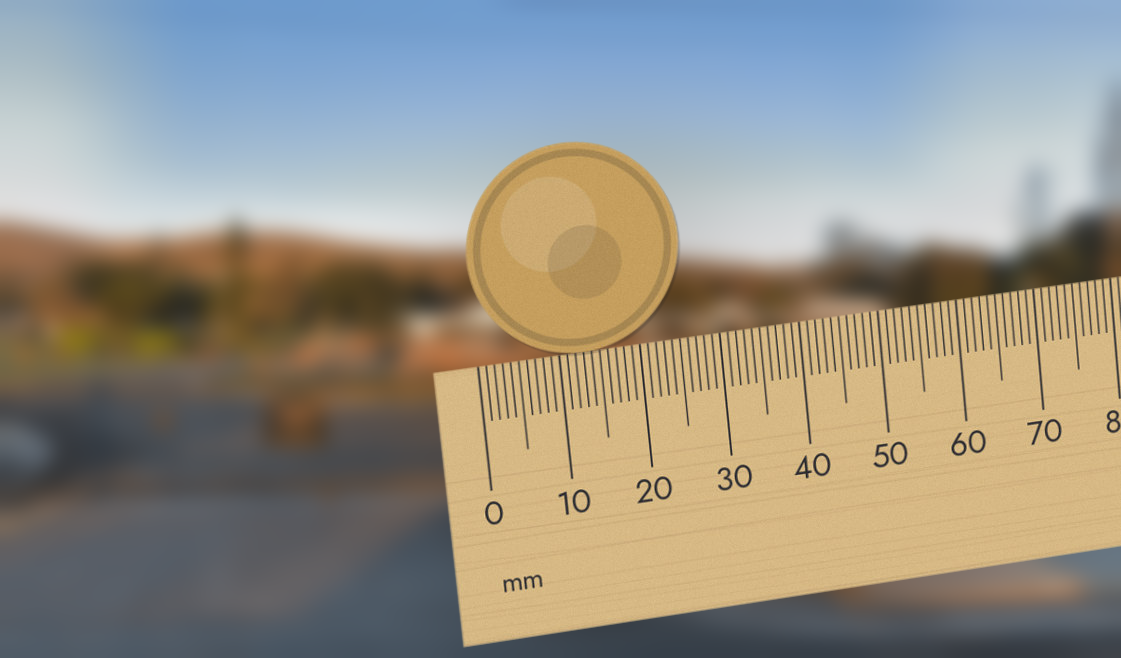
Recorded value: 26; mm
